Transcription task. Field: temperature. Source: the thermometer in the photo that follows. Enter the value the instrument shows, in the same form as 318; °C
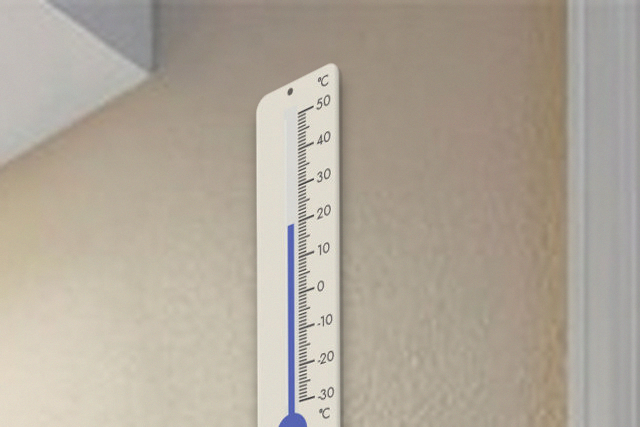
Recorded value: 20; °C
